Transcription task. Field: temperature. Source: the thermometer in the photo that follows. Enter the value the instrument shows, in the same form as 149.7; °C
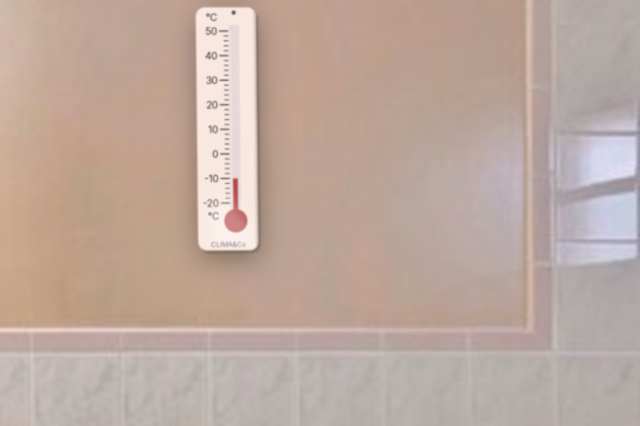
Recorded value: -10; °C
